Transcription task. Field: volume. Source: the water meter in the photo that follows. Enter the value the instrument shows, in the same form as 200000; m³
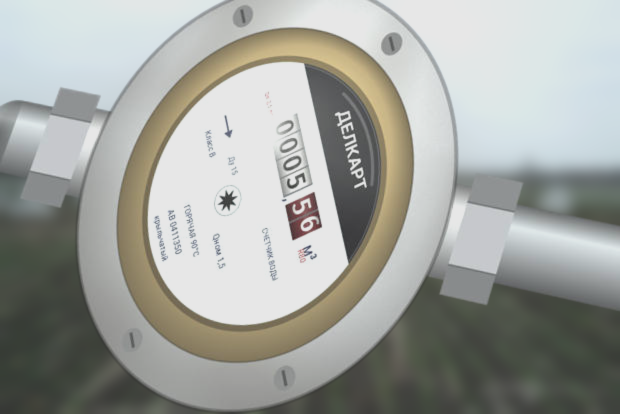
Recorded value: 5.56; m³
